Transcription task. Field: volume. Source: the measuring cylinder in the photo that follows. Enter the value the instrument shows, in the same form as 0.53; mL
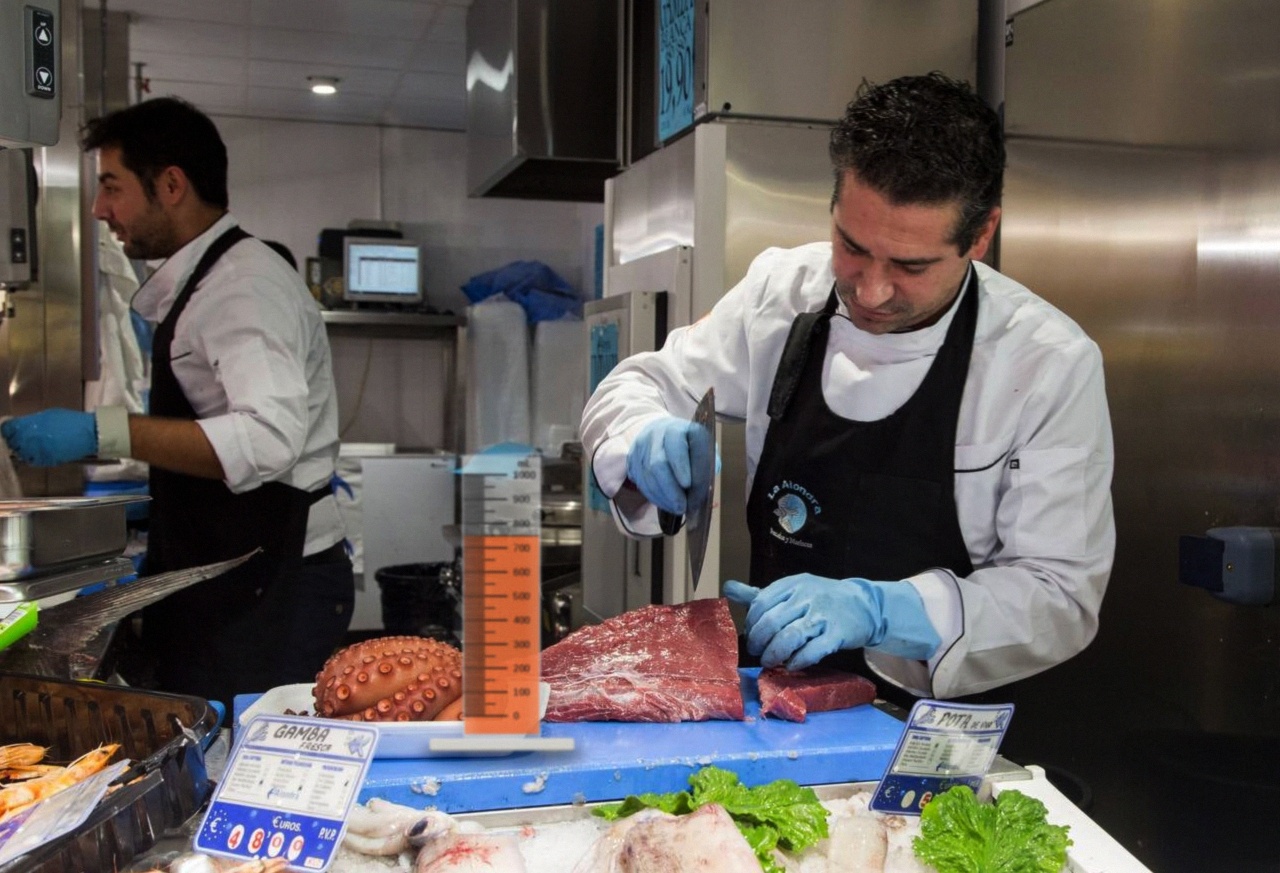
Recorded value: 750; mL
